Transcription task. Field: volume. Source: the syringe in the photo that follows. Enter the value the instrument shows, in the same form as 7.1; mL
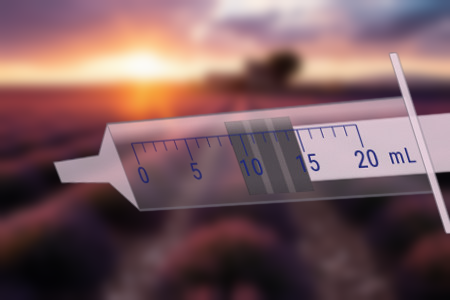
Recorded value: 9; mL
